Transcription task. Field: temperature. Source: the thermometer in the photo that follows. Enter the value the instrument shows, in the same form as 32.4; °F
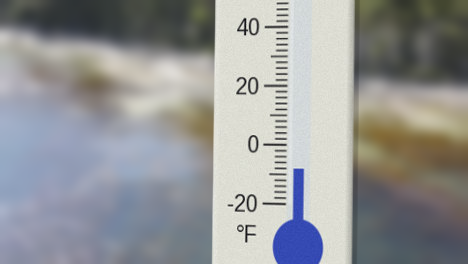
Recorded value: -8; °F
